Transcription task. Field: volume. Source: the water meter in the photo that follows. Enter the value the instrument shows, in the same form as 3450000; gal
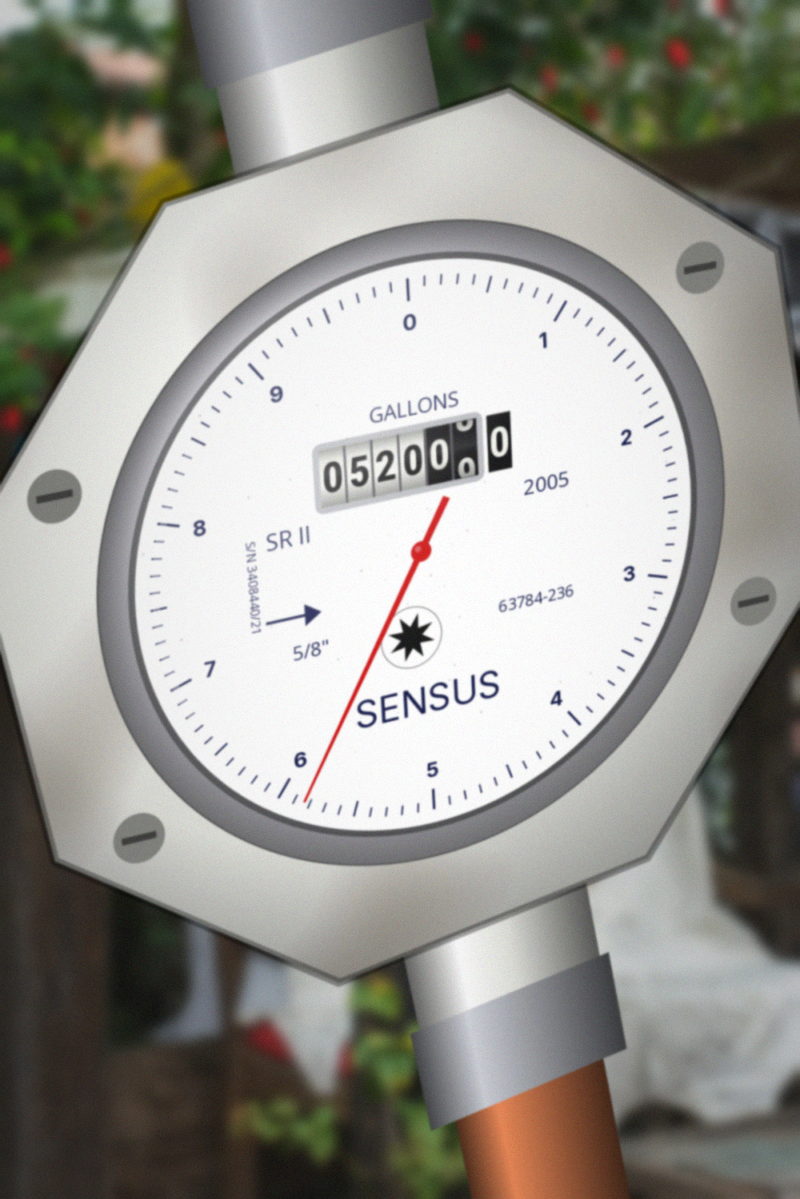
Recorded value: 520085.8; gal
